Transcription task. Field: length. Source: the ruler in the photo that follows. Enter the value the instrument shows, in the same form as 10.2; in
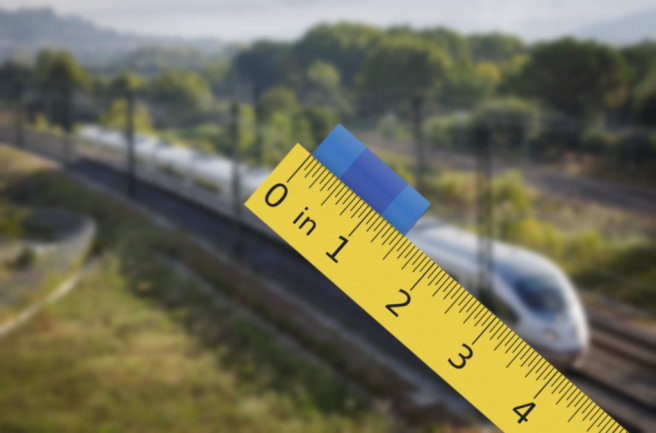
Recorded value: 1.5; in
